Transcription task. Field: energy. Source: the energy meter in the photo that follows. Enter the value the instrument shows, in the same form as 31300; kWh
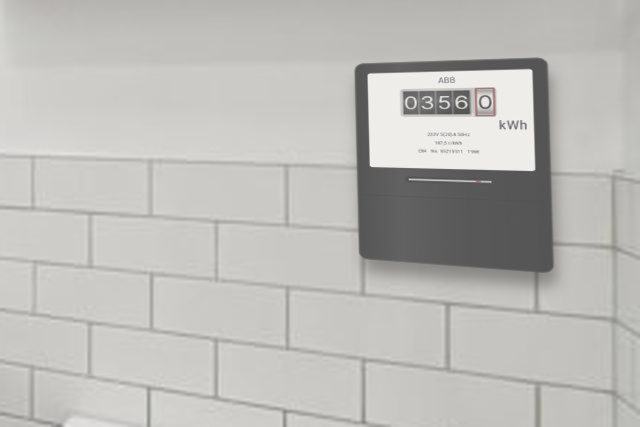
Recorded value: 356.0; kWh
